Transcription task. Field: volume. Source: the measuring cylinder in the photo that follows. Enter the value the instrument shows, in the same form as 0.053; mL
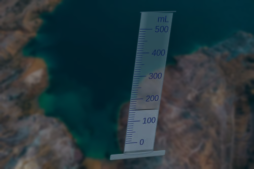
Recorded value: 150; mL
